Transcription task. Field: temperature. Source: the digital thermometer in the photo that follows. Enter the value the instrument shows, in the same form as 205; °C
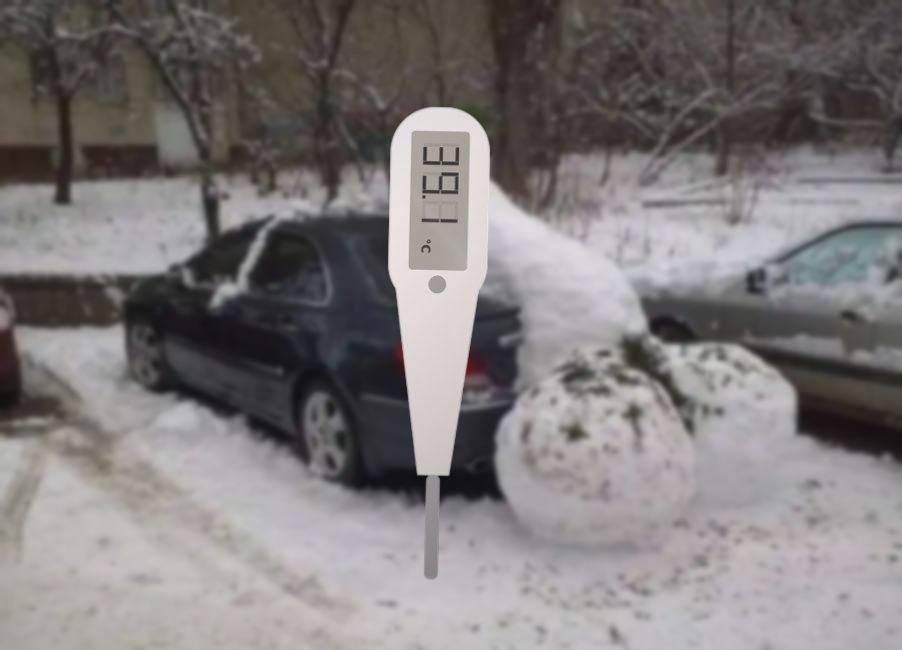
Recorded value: 39.1; °C
